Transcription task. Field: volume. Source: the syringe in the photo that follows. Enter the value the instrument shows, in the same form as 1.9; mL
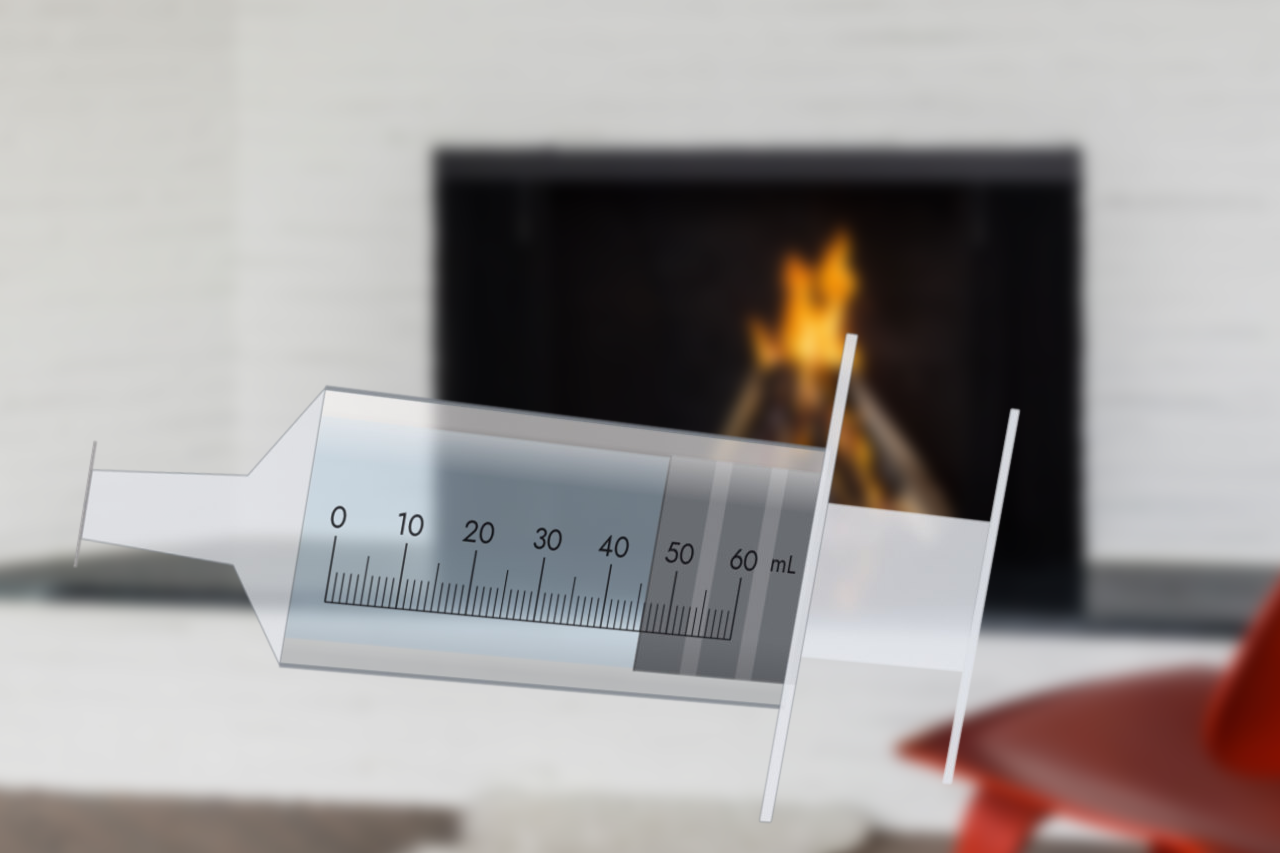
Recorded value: 46; mL
